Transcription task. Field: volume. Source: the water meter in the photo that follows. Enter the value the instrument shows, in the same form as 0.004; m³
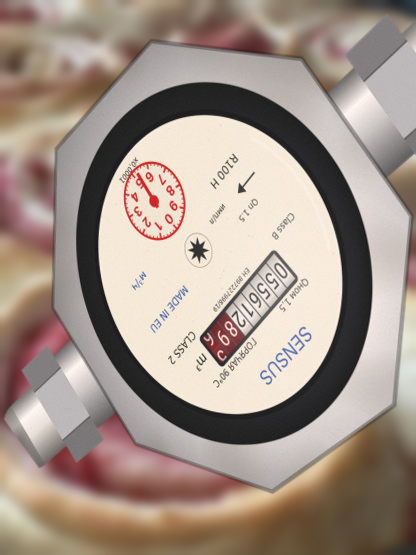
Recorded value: 55612.8955; m³
